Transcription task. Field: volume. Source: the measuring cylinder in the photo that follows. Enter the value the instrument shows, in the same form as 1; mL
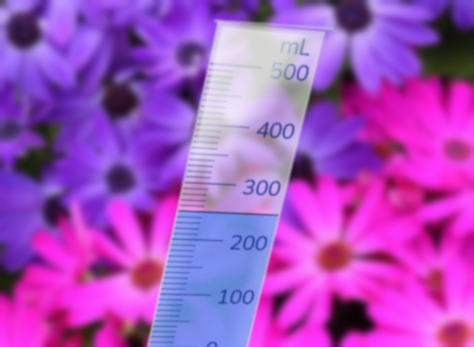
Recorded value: 250; mL
